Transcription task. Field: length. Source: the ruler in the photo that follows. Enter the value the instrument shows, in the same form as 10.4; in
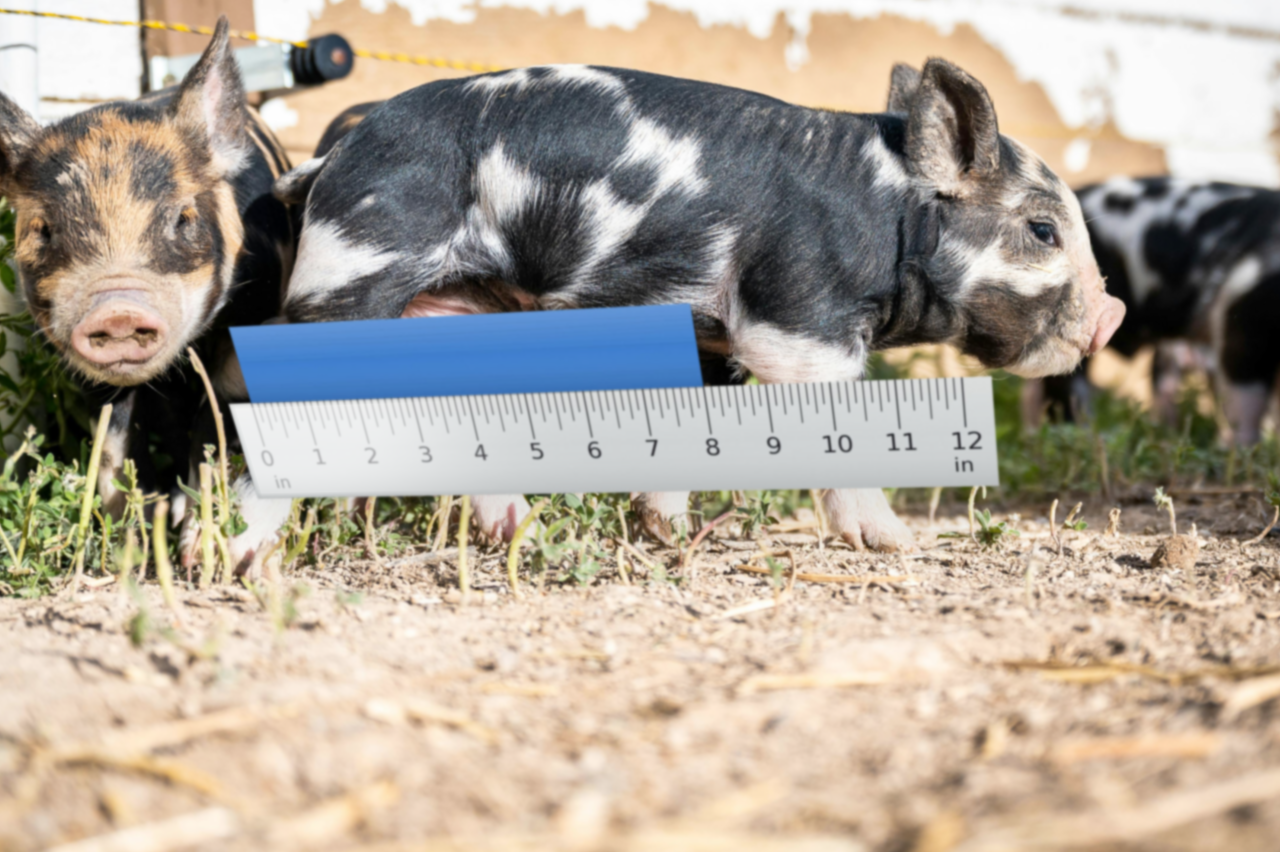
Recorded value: 8; in
